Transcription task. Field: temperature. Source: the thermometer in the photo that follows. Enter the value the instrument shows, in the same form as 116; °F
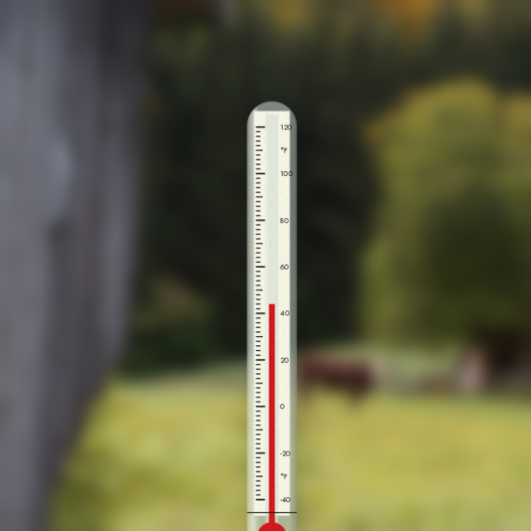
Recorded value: 44; °F
